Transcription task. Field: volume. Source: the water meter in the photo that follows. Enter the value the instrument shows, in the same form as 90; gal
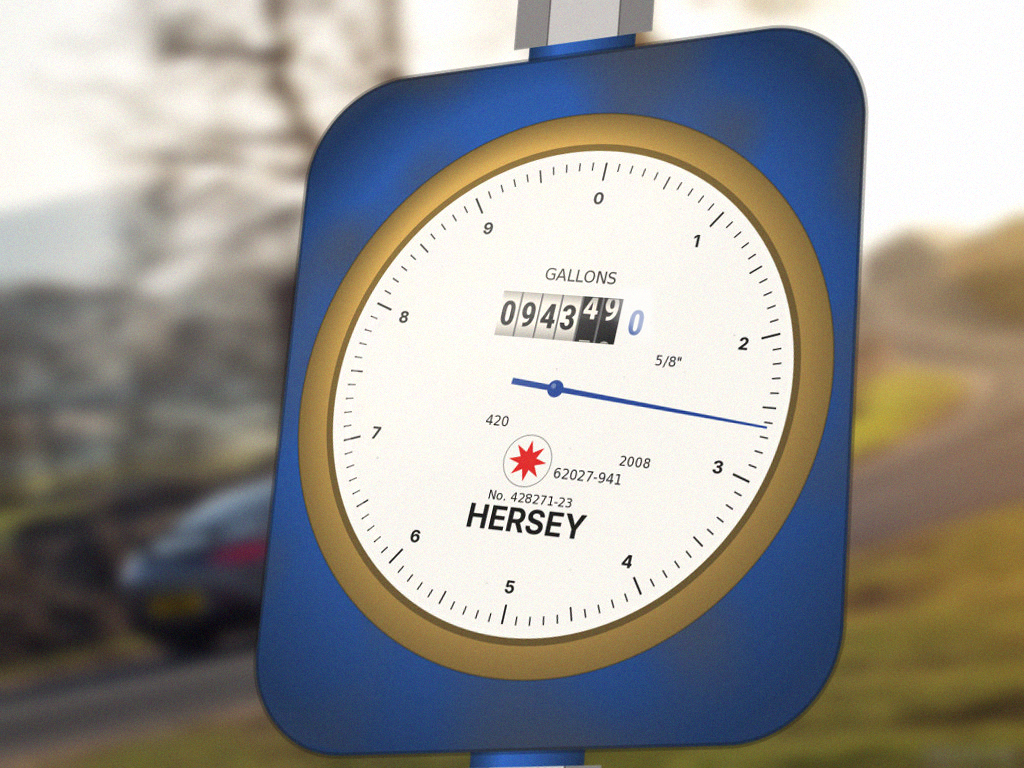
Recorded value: 943492.6; gal
